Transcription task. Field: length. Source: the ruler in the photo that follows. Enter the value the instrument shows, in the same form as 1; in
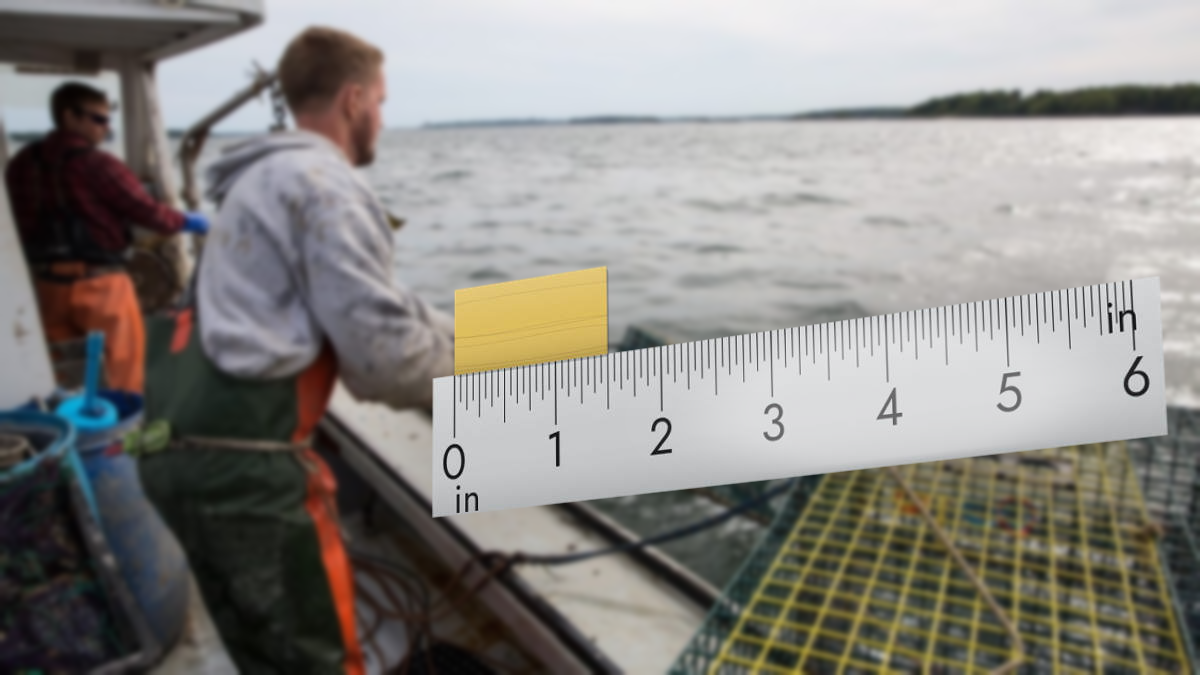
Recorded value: 1.5; in
